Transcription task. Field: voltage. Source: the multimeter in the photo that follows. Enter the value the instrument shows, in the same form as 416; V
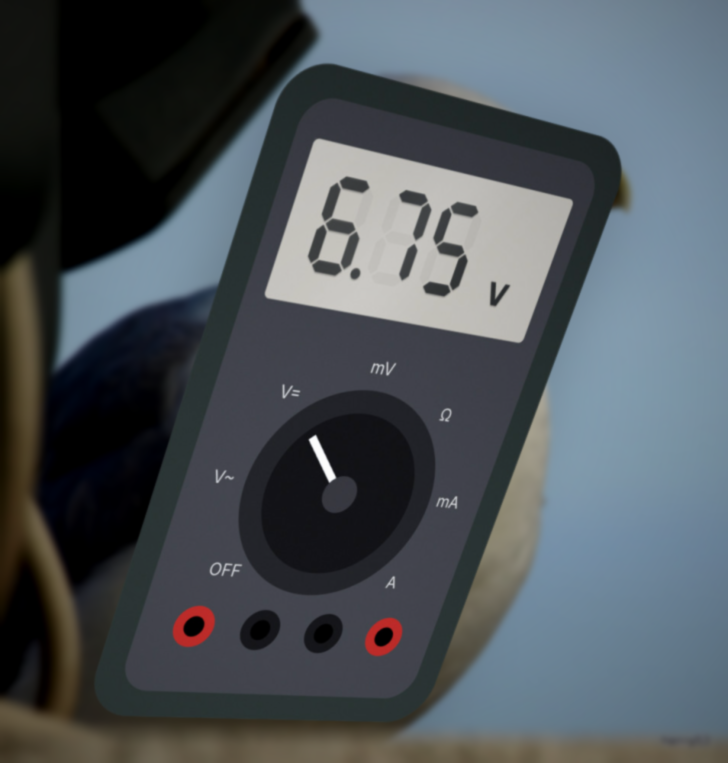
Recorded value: 6.75; V
